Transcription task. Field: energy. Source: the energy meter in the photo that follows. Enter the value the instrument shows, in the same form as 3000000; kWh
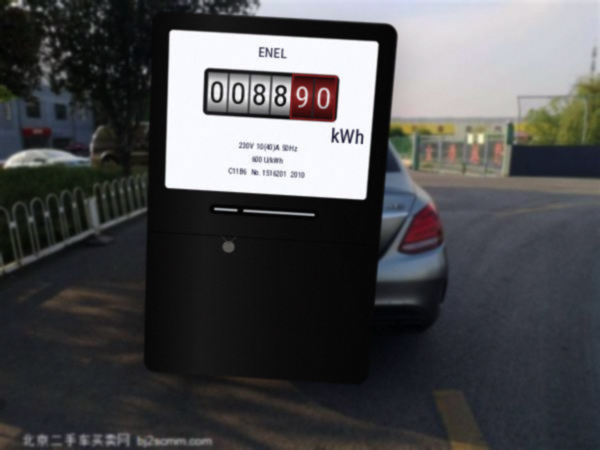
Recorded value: 88.90; kWh
